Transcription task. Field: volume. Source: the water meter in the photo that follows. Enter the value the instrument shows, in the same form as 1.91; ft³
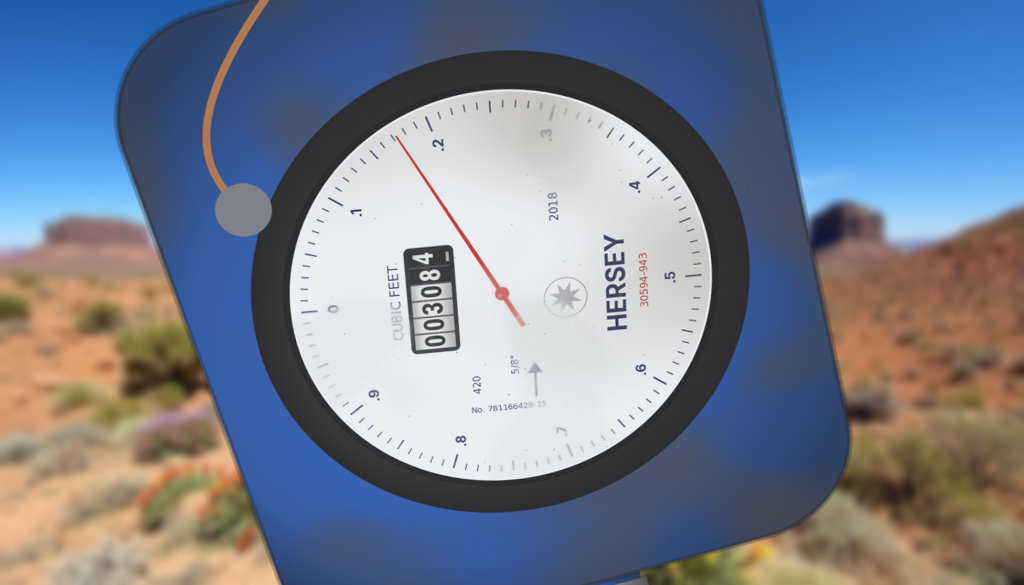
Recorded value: 3084.17; ft³
